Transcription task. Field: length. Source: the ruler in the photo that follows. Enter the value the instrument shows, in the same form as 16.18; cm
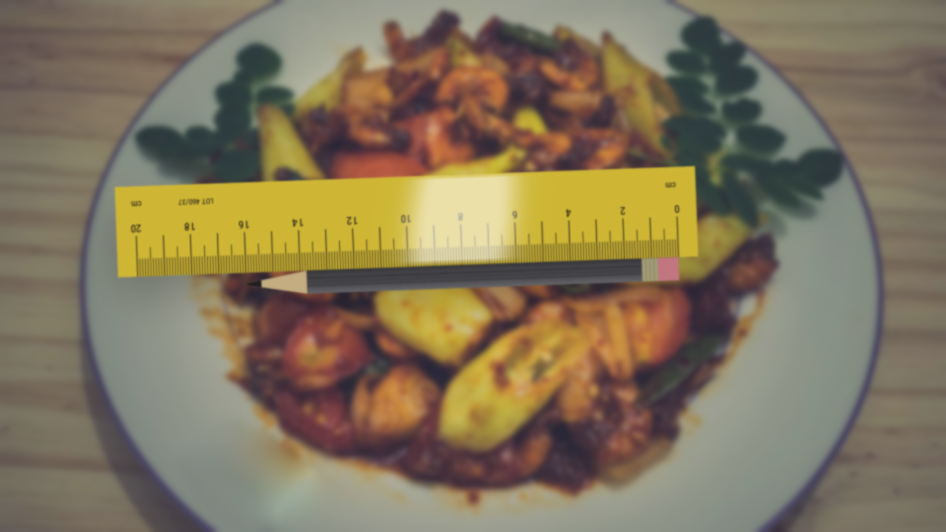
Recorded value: 16; cm
